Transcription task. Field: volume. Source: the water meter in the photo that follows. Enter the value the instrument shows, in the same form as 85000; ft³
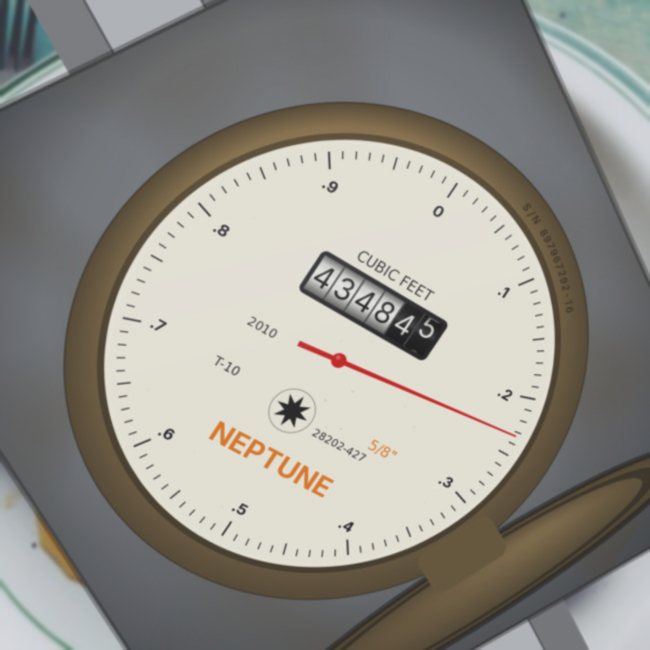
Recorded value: 434845.23; ft³
